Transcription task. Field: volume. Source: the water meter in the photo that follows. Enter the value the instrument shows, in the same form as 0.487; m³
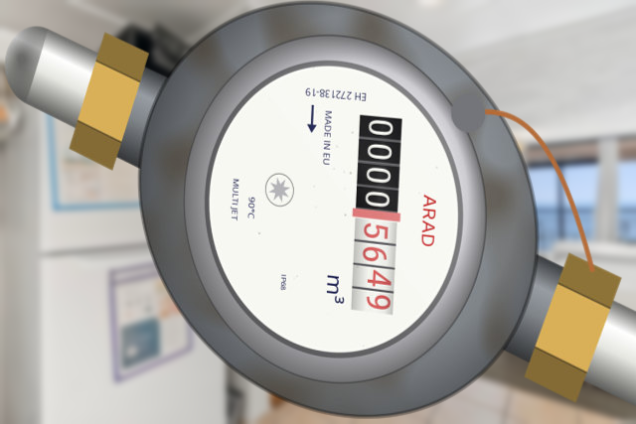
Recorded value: 0.5649; m³
